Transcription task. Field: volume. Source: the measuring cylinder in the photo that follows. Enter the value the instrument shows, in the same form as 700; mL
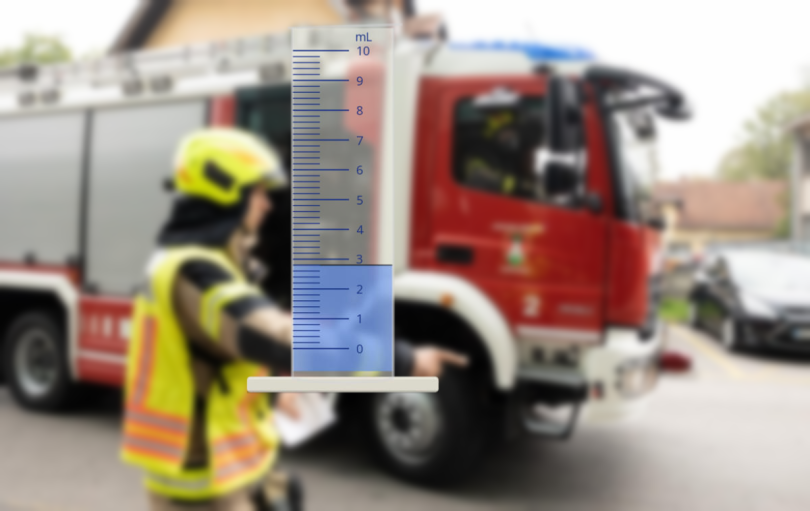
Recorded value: 2.8; mL
